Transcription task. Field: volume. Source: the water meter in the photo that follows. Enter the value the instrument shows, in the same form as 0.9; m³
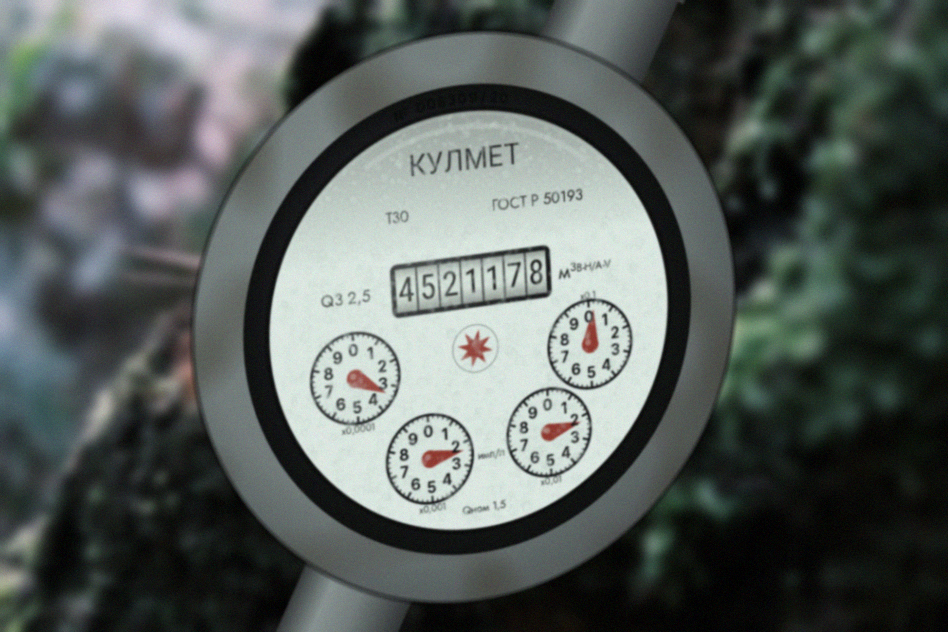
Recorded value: 4521178.0223; m³
